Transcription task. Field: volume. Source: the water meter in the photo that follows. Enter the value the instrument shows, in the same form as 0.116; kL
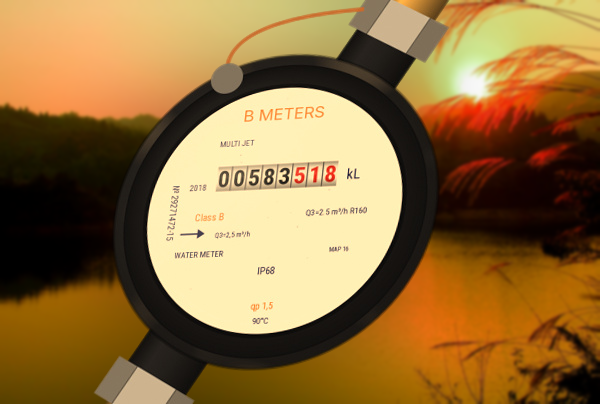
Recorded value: 583.518; kL
